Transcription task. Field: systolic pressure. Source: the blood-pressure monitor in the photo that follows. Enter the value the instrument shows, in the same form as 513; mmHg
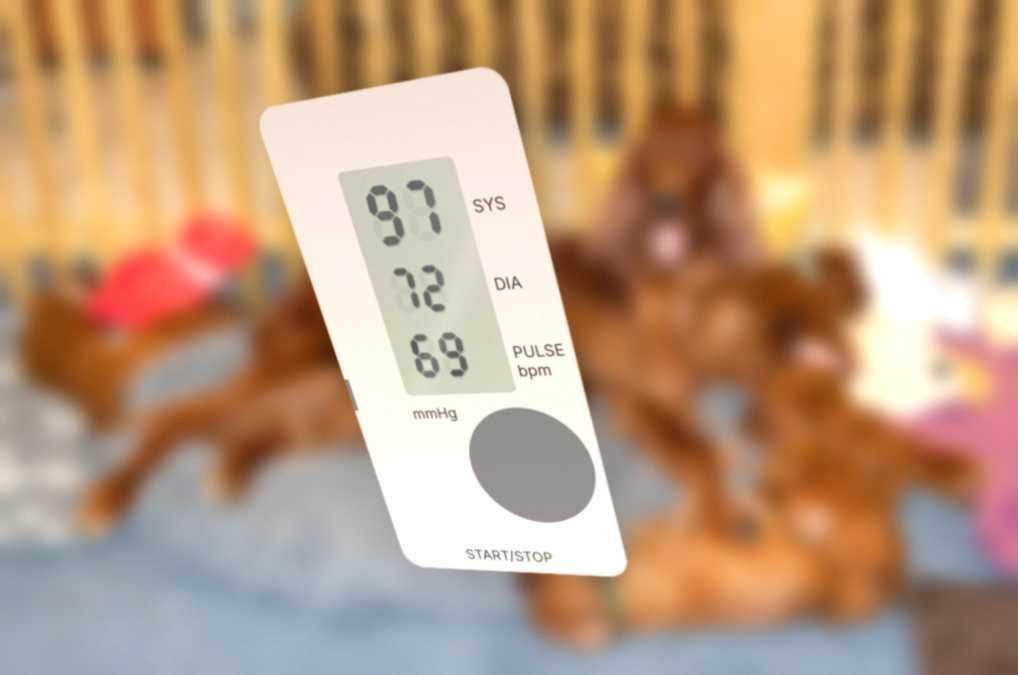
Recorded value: 97; mmHg
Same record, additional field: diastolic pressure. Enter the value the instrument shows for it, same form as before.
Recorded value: 72; mmHg
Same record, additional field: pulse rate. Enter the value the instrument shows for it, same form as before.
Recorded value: 69; bpm
